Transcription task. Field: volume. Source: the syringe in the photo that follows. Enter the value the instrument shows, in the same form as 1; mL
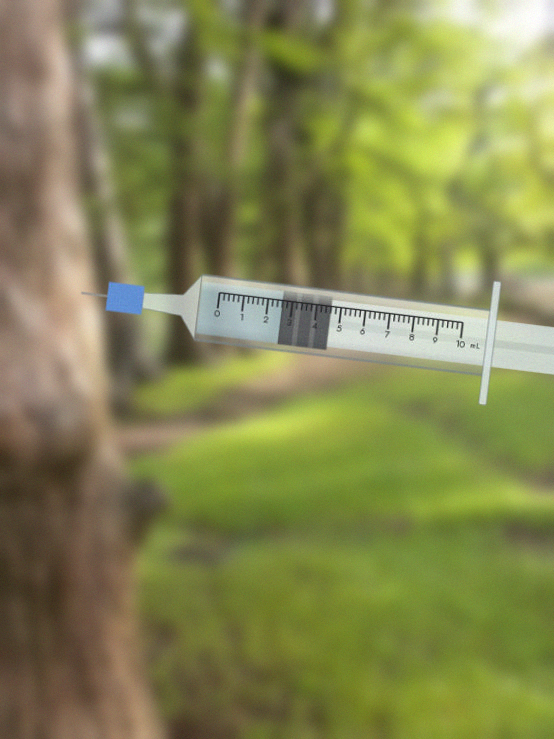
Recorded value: 2.6; mL
